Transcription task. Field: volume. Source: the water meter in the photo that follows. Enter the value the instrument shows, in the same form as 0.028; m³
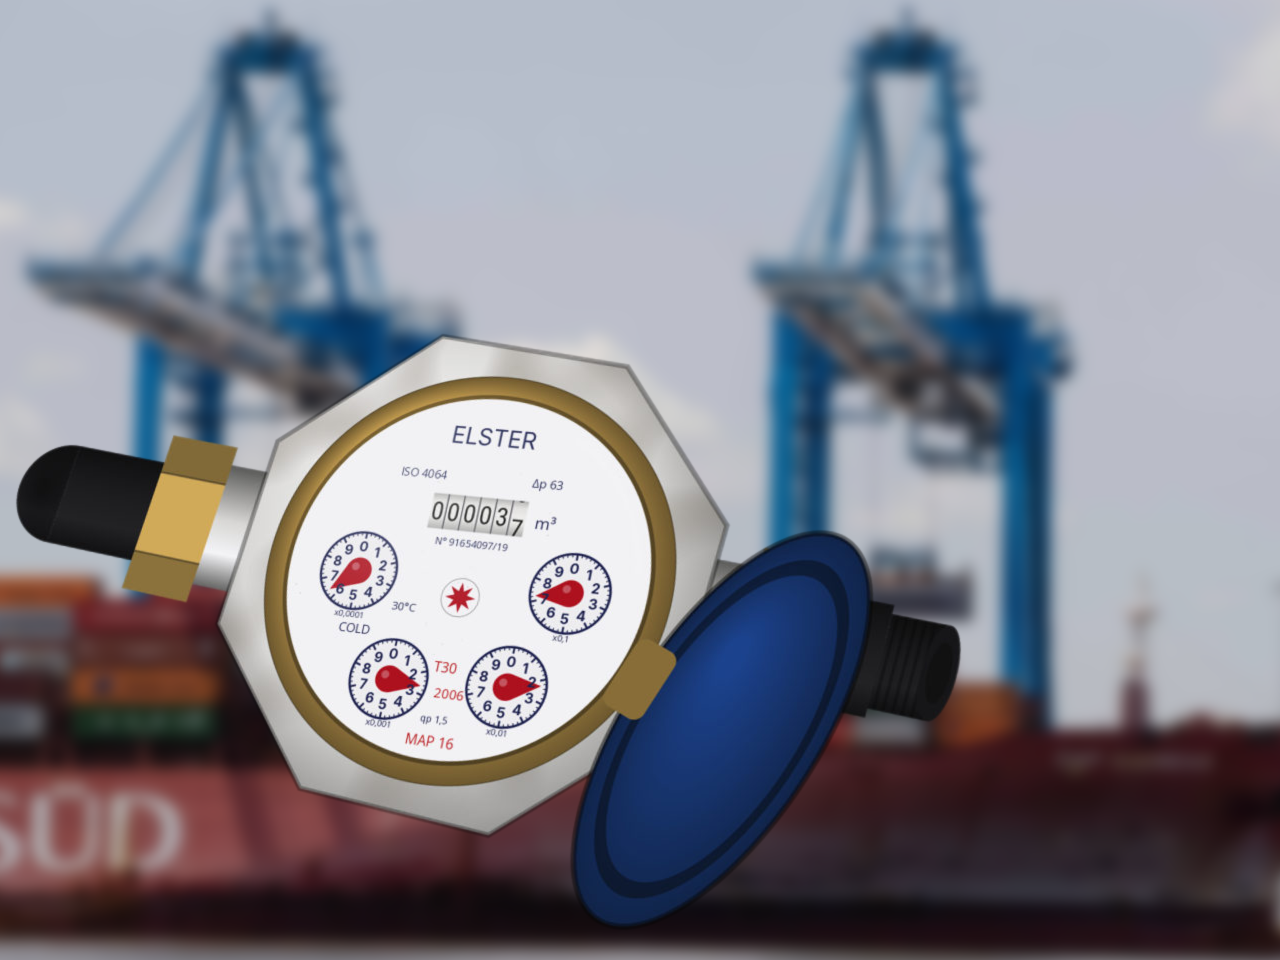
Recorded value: 36.7226; m³
